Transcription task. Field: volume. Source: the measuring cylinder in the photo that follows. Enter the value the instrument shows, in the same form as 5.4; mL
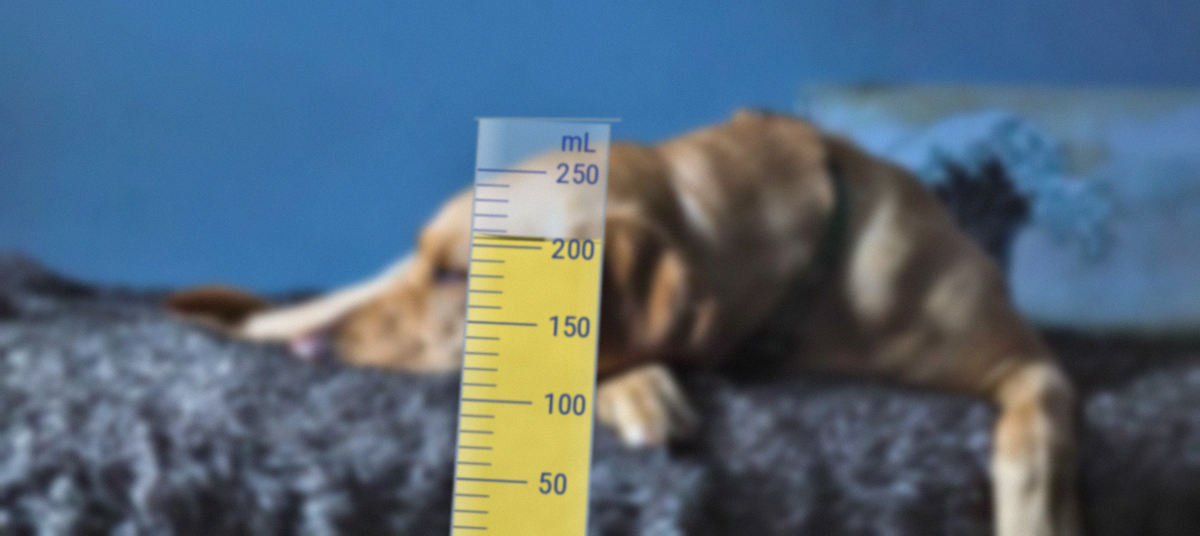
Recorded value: 205; mL
